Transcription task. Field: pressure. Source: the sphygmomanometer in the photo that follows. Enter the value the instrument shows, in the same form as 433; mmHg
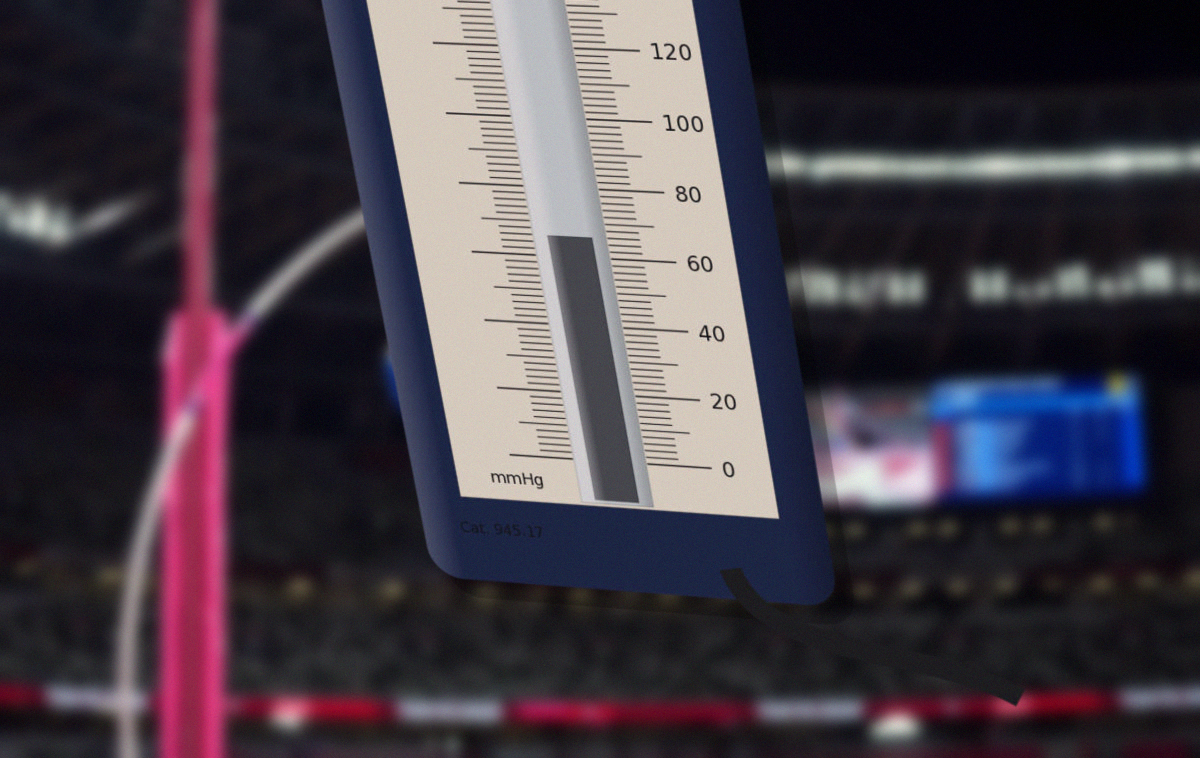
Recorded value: 66; mmHg
